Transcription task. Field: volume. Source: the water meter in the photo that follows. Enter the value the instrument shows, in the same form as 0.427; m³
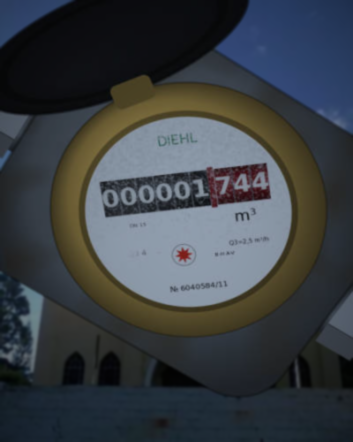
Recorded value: 1.744; m³
